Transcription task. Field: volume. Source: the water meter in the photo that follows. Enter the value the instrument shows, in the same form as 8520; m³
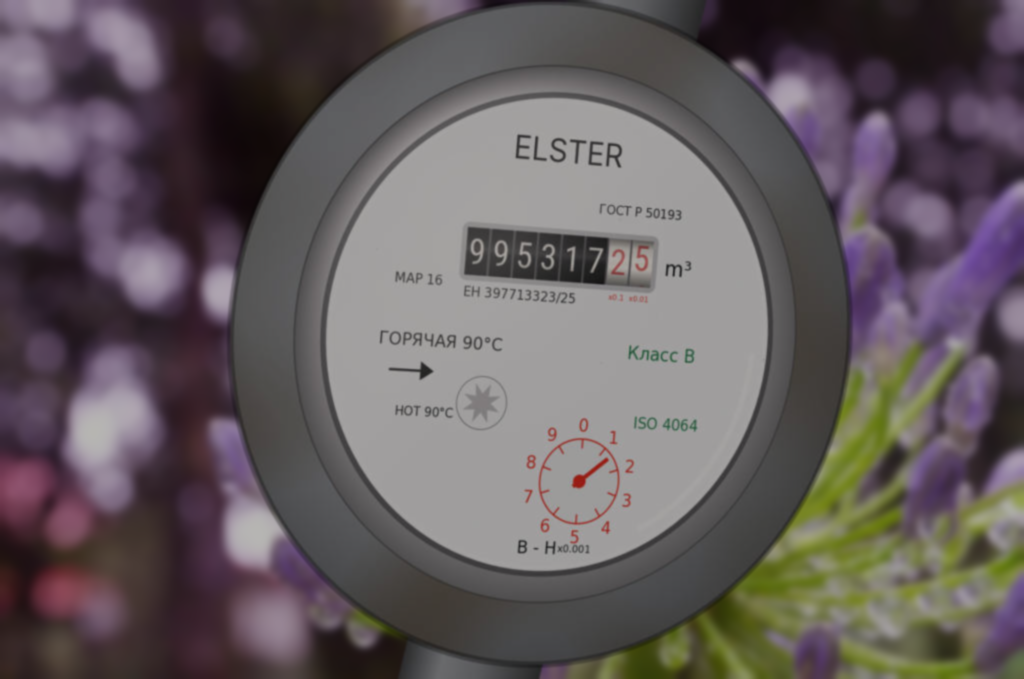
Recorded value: 995317.251; m³
